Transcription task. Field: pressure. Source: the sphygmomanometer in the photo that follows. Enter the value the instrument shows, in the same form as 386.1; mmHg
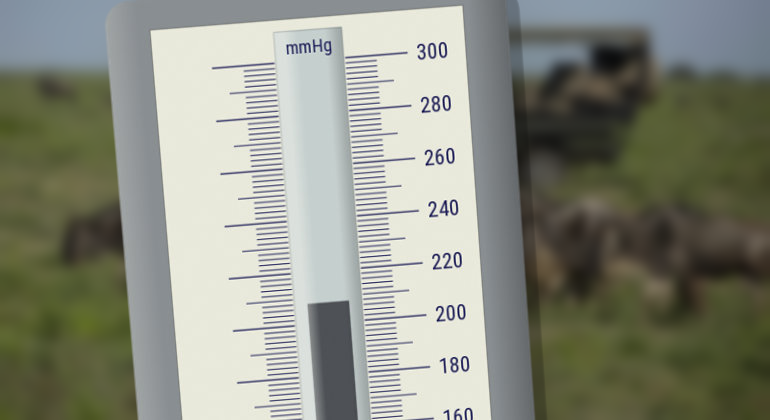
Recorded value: 208; mmHg
